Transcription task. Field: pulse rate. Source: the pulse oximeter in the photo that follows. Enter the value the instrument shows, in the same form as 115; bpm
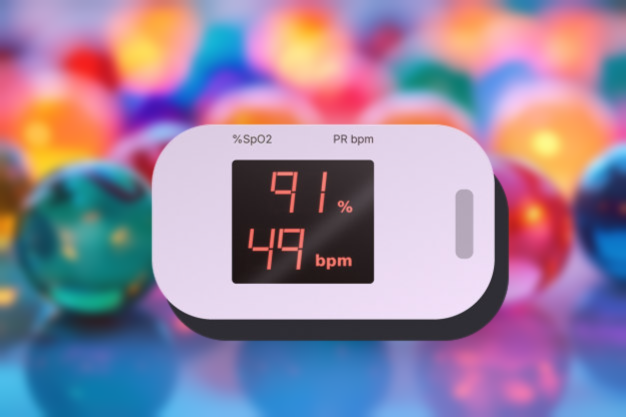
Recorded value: 49; bpm
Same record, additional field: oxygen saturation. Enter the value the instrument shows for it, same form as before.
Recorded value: 91; %
